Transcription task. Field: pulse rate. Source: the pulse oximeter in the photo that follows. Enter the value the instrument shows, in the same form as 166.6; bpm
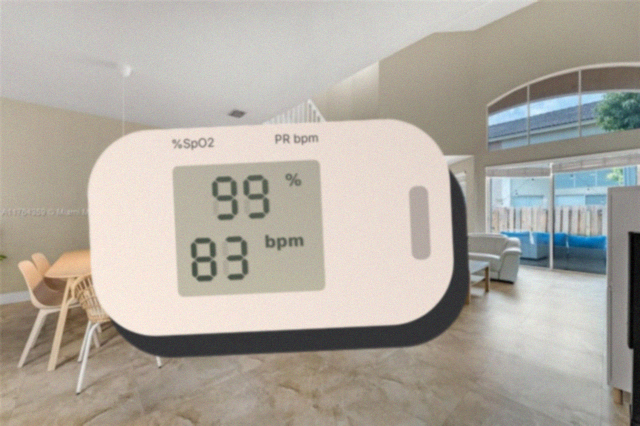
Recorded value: 83; bpm
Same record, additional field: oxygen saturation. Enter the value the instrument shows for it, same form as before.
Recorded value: 99; %
